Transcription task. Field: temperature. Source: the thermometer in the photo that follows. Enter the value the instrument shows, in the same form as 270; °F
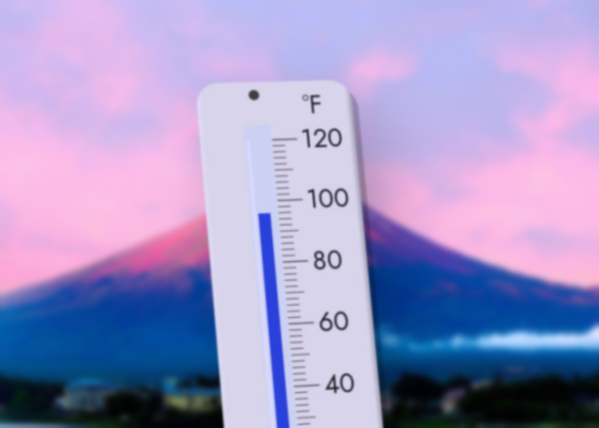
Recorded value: 96; °F
